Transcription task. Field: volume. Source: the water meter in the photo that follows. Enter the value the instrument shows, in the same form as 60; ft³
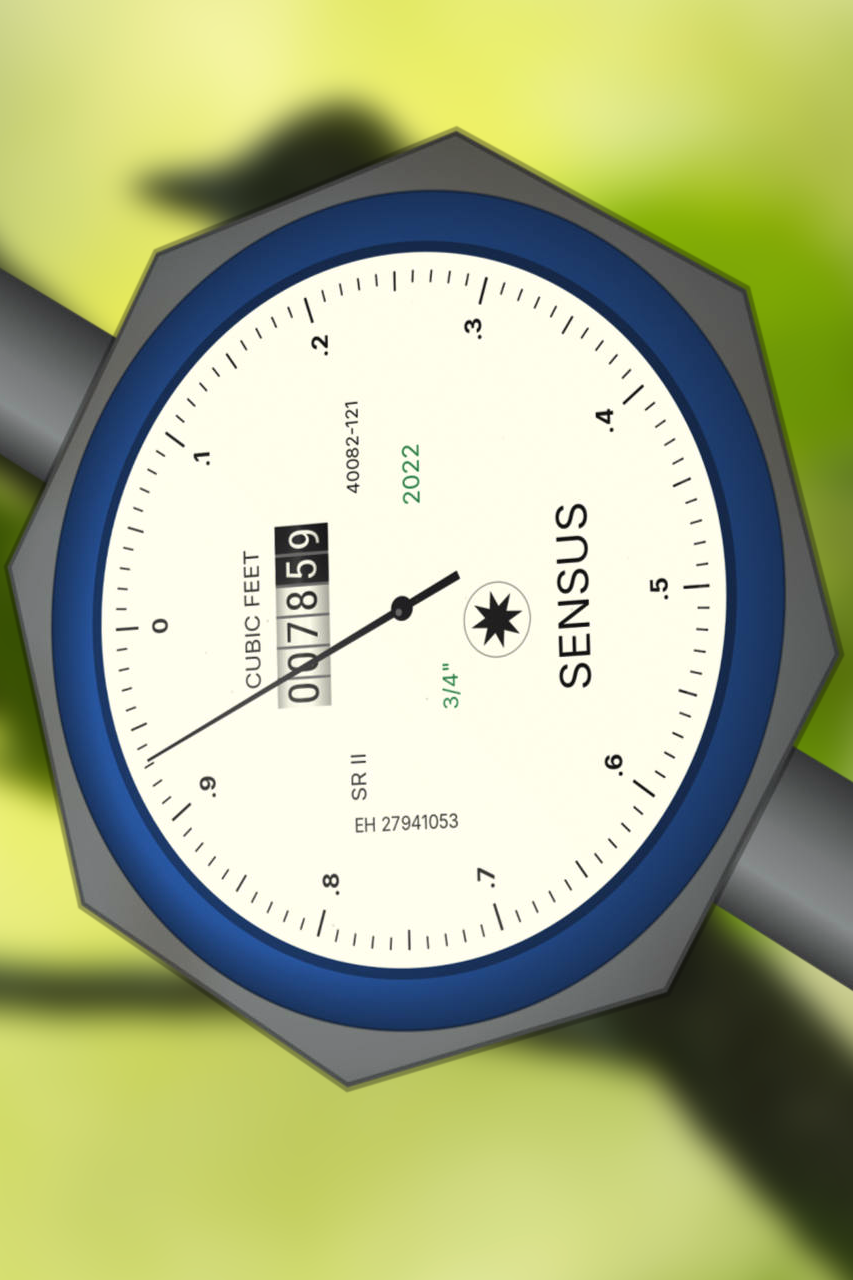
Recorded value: 7858.93; ft³
